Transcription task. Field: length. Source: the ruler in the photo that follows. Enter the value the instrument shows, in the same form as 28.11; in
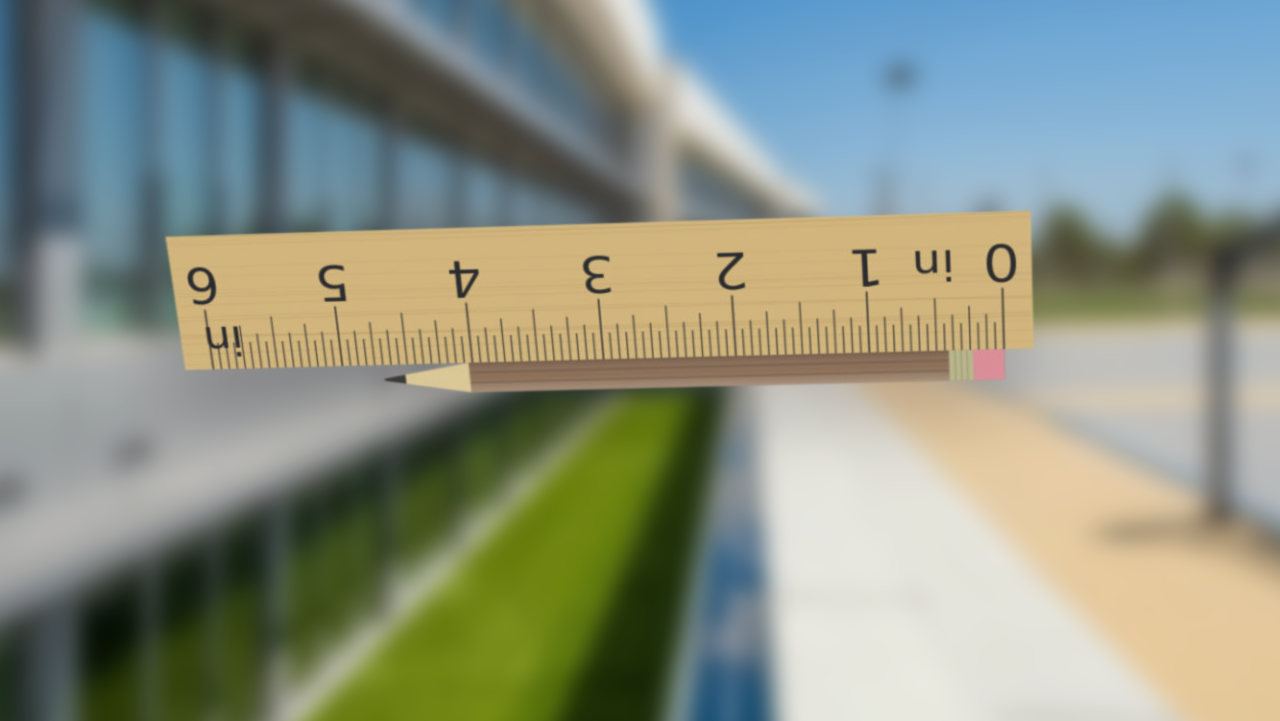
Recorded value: 4.6875; in
